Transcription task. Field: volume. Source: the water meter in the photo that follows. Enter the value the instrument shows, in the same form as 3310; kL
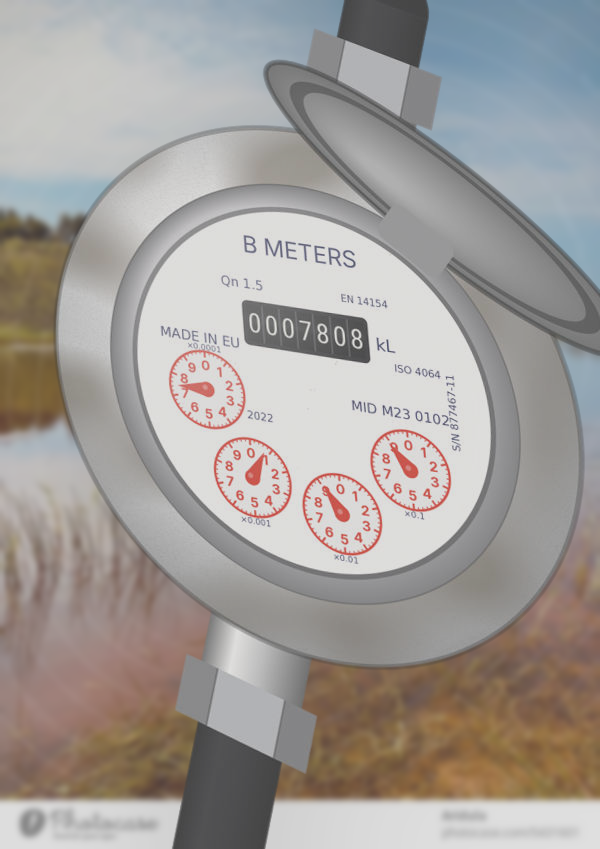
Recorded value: 7808.8907; kL
